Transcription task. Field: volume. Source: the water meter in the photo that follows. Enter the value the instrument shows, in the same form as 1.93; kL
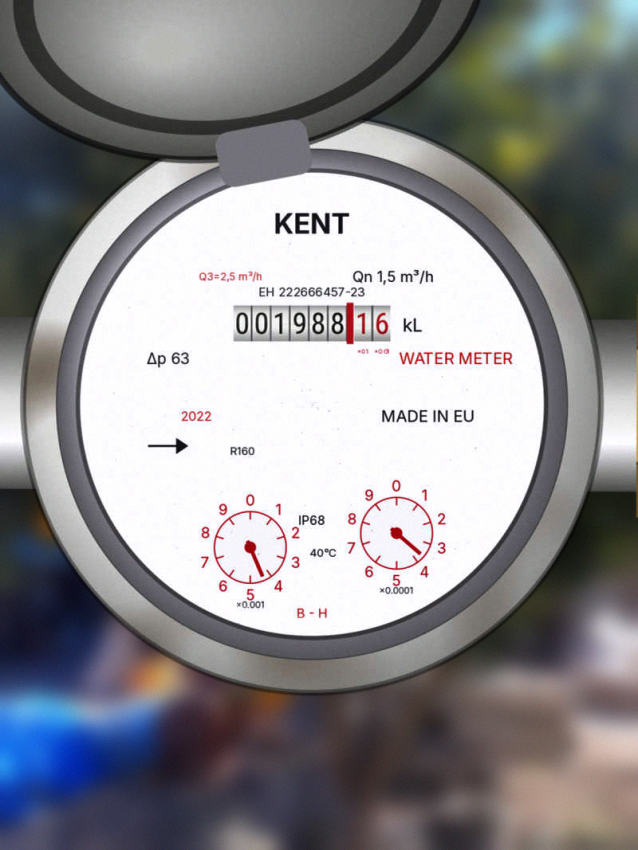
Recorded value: 1988.1643; kL
